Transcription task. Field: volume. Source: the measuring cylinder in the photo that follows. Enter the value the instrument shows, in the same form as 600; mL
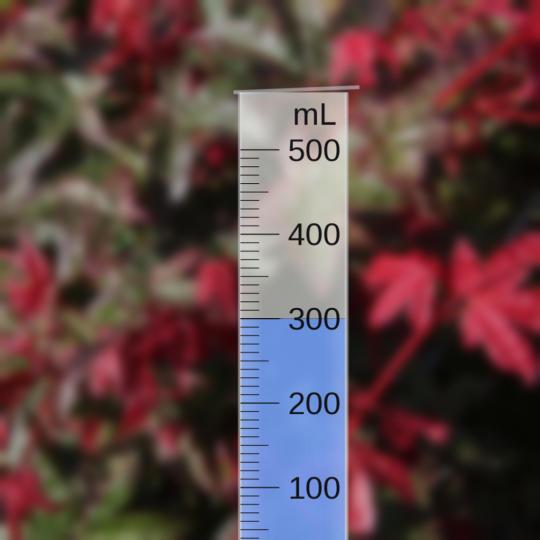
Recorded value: 300; mL
